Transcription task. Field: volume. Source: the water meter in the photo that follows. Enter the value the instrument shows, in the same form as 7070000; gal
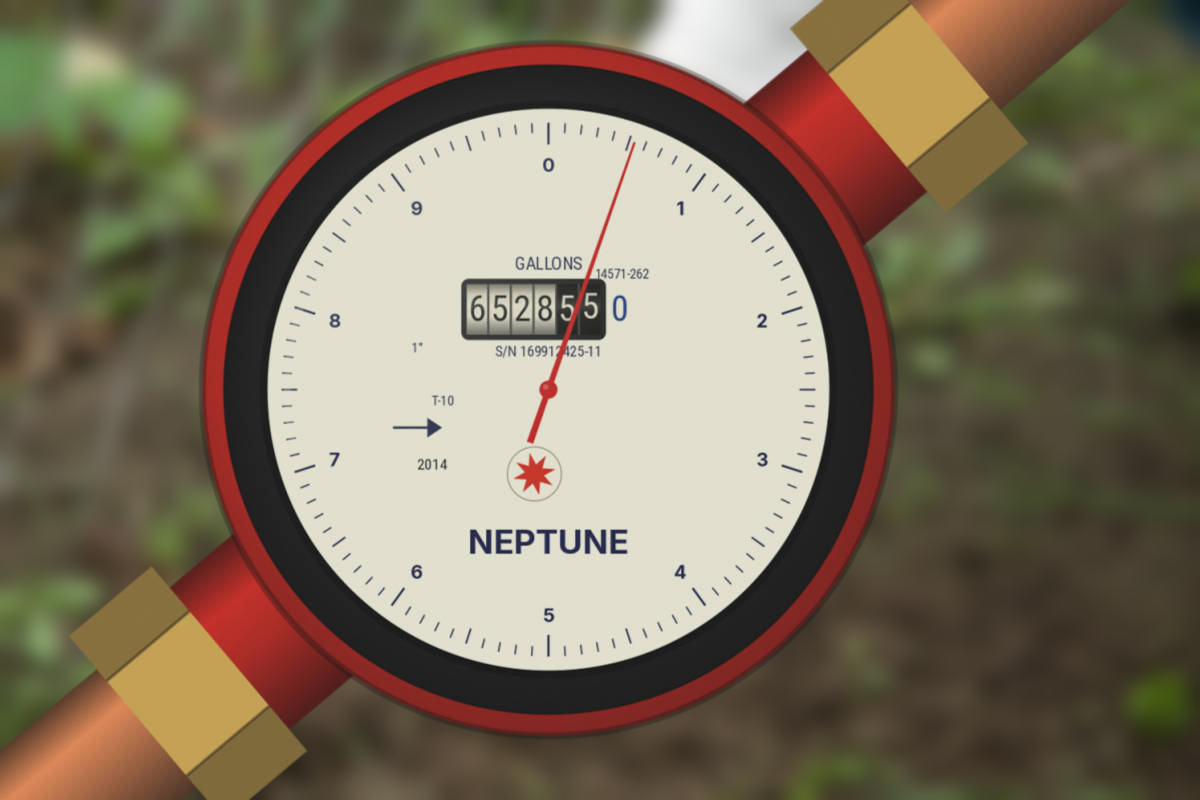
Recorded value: 6528550.5; gal
